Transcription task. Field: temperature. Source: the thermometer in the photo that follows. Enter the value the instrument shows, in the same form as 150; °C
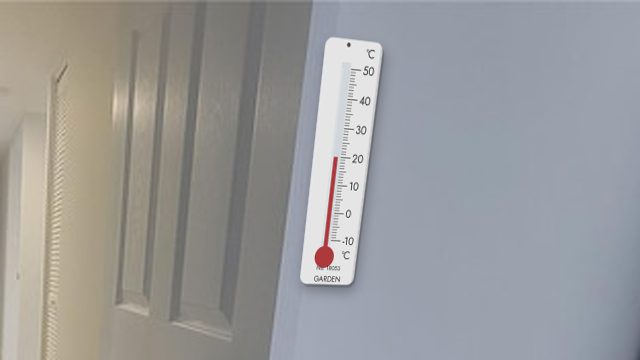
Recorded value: 20; °C
